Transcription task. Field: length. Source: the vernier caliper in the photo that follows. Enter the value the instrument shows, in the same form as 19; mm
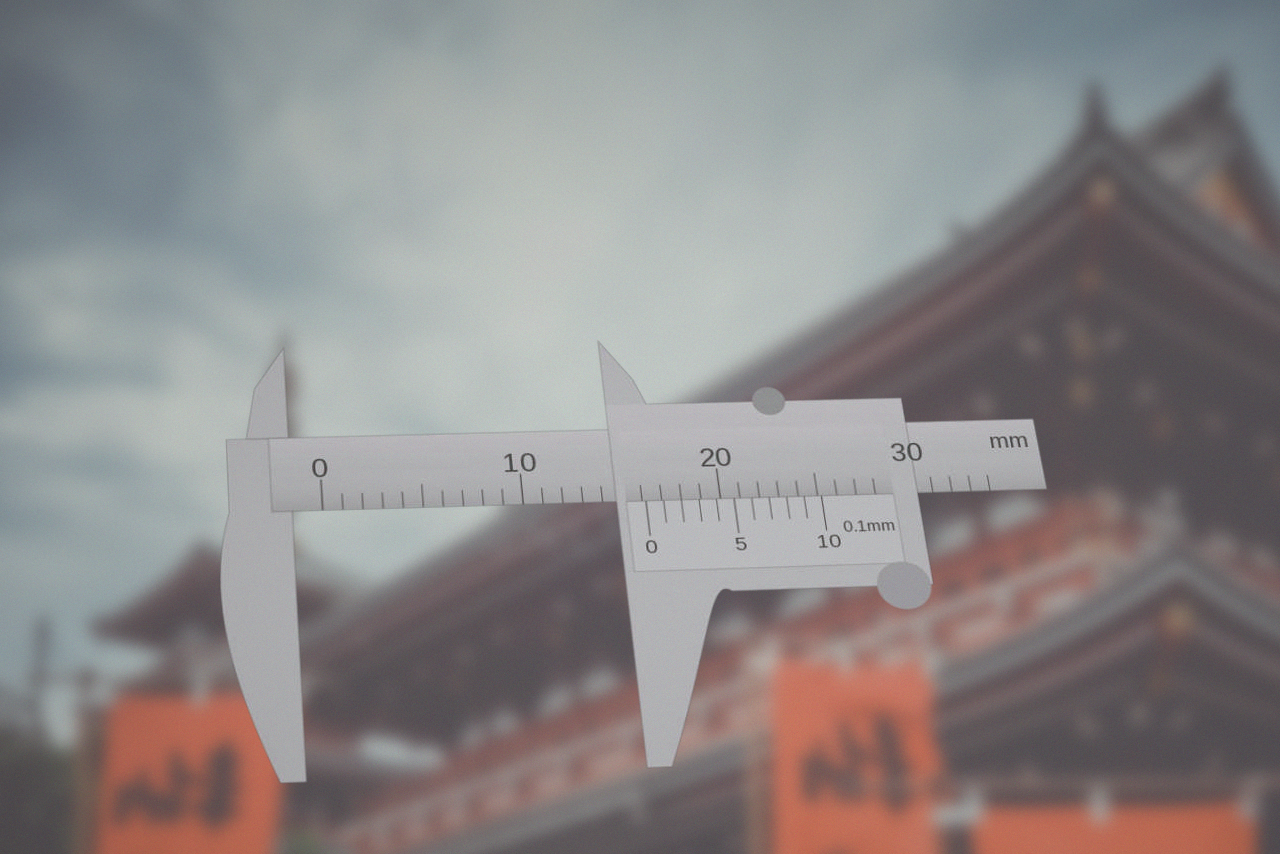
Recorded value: 16.2; mm
